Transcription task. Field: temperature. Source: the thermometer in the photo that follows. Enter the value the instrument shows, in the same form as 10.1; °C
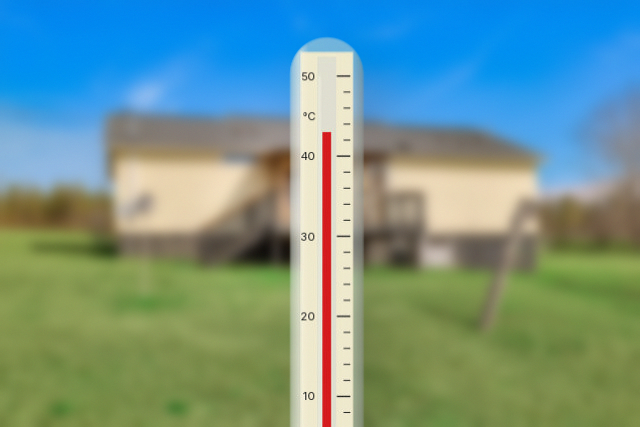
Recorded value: 43; °C
